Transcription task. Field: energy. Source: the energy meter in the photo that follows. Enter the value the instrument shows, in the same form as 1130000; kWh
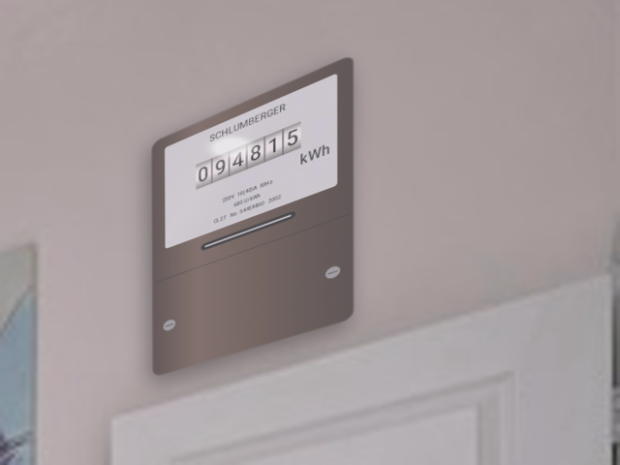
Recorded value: 94815; kWh
